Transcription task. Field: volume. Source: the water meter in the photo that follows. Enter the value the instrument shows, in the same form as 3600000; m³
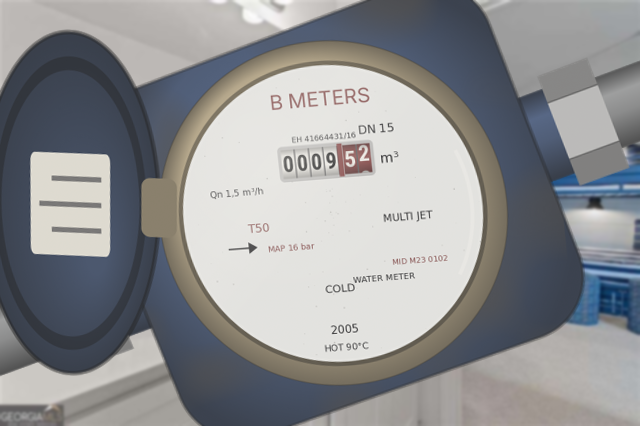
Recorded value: 9.52; m³
